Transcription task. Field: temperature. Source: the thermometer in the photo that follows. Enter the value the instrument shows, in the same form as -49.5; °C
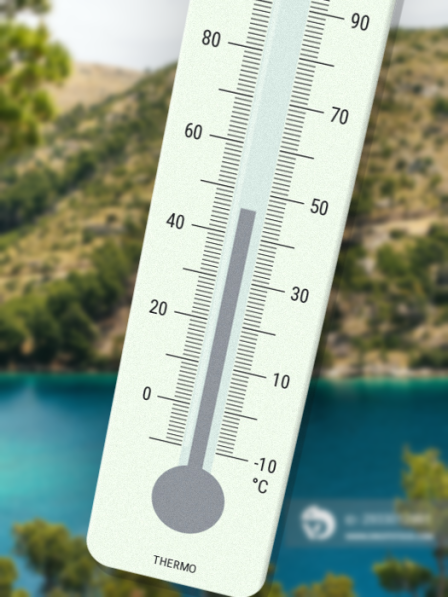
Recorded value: 46; °C
